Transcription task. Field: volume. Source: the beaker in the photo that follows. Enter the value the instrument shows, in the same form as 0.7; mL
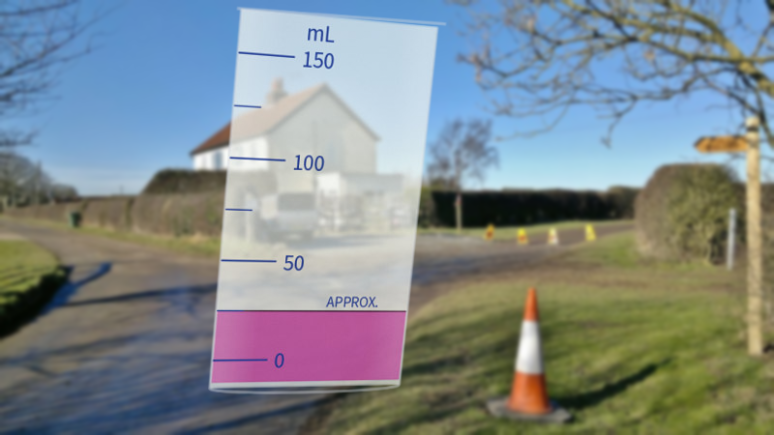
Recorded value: 25; mL
